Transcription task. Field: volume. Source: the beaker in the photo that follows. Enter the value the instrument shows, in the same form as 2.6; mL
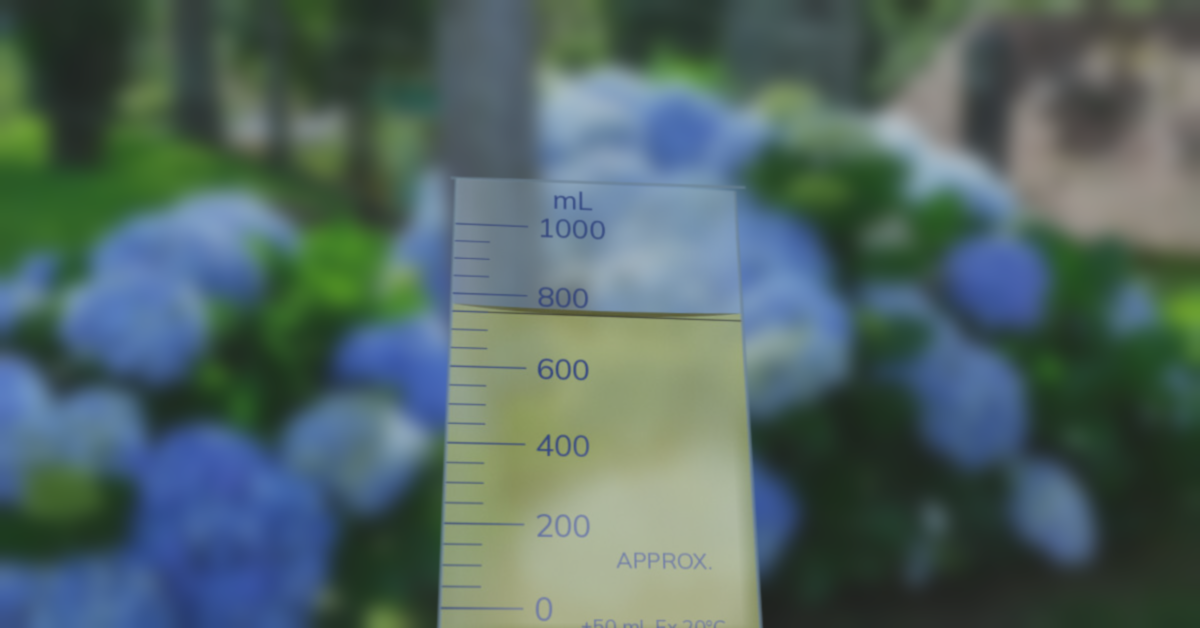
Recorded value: 750; mL
